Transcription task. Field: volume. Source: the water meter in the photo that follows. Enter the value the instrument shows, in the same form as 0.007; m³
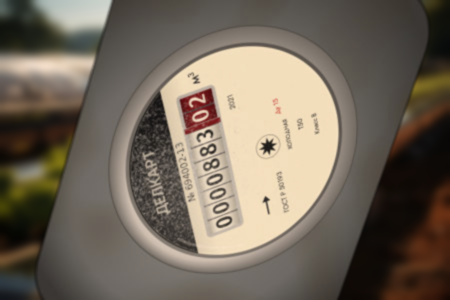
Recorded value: 883.02; m³
